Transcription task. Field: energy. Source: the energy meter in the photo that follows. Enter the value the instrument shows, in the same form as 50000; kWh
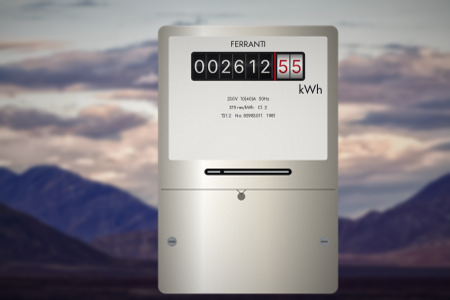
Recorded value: 2612.55; kWh
